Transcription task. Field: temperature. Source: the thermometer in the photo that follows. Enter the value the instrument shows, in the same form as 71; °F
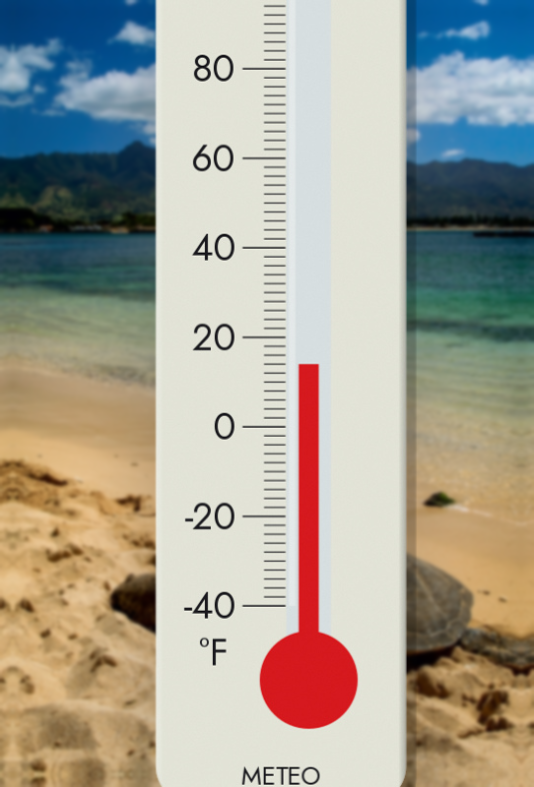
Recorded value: 14; °F
